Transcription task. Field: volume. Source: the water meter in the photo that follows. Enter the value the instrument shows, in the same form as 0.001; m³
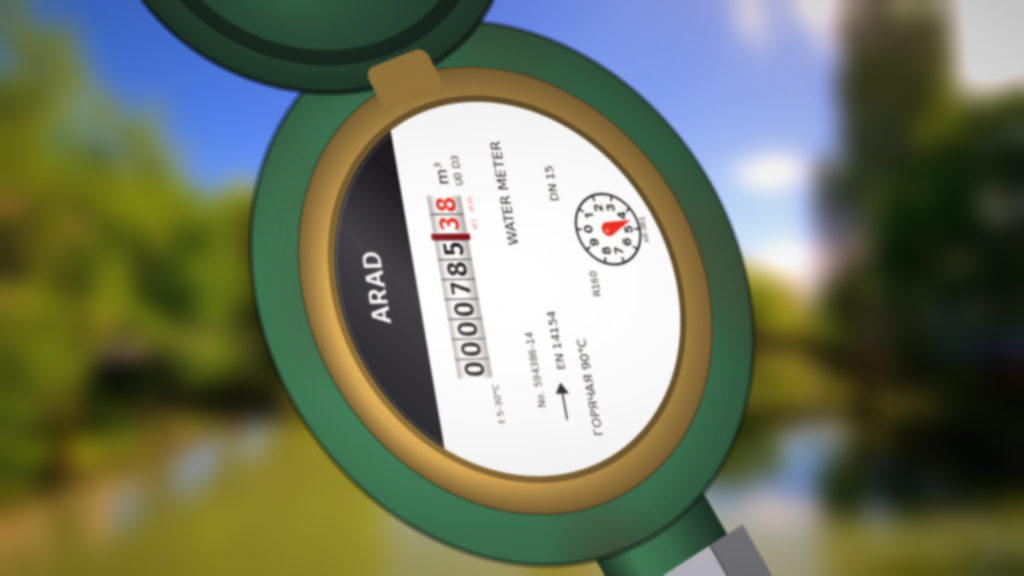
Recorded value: 785.384; m³
